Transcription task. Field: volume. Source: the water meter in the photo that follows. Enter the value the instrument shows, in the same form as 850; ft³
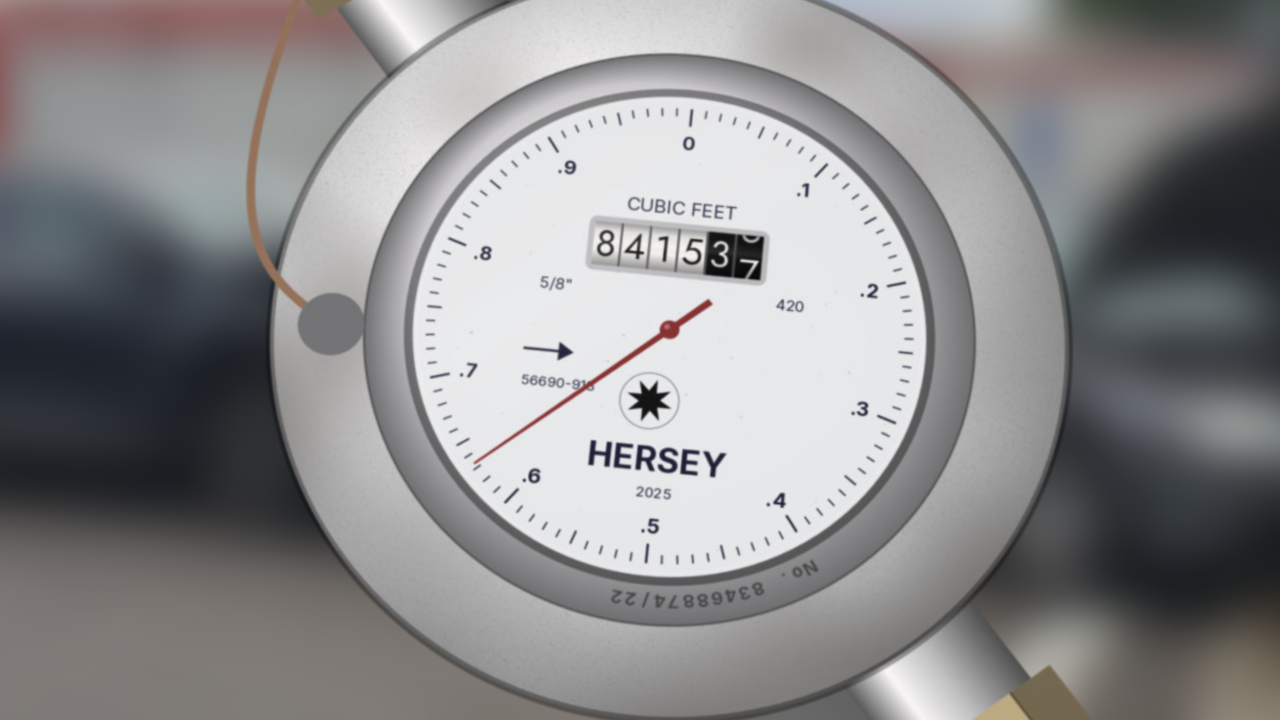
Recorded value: 841536.63; ft³
